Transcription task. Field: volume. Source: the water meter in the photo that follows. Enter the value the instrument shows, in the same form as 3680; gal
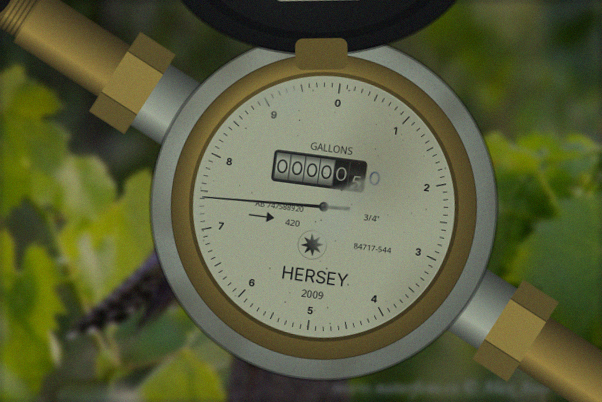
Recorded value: 47.4; gal
